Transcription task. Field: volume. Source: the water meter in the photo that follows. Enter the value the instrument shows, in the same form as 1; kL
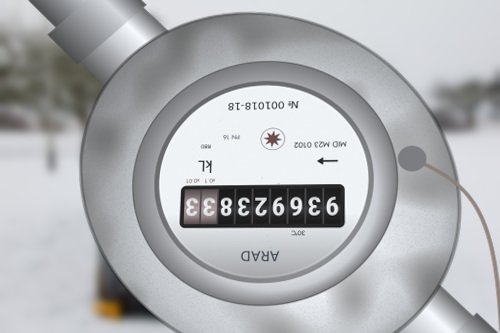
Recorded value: 9369238.33; kL
